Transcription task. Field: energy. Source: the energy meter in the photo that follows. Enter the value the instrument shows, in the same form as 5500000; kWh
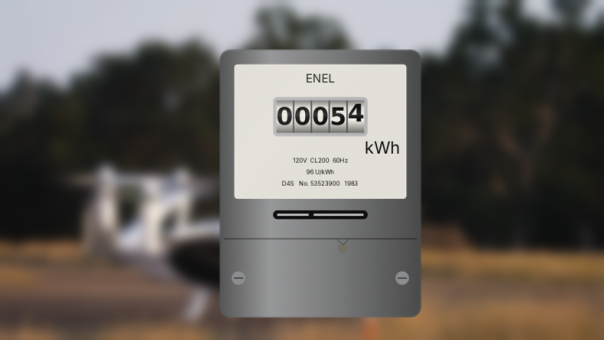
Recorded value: 54; kWh
